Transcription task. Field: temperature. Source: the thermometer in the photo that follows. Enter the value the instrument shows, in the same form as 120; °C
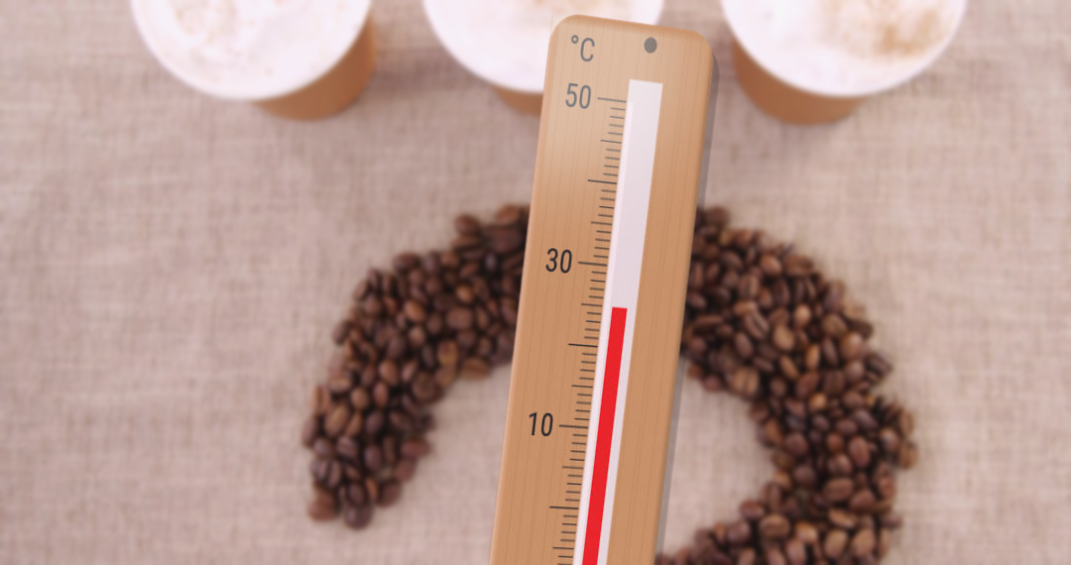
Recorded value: 25; °C
